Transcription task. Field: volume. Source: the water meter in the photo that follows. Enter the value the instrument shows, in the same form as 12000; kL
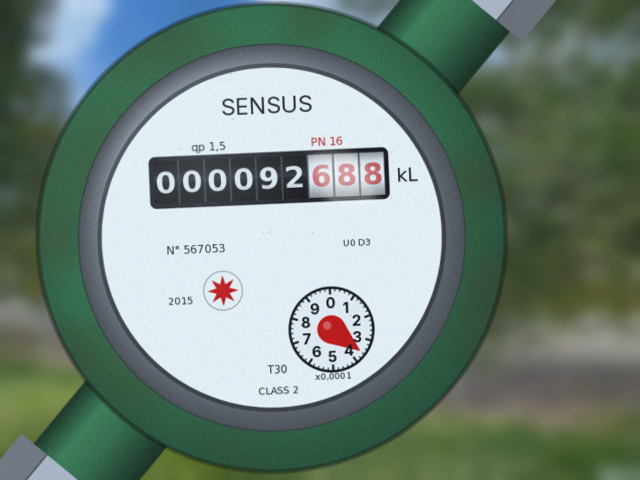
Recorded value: 92.6883; kL
